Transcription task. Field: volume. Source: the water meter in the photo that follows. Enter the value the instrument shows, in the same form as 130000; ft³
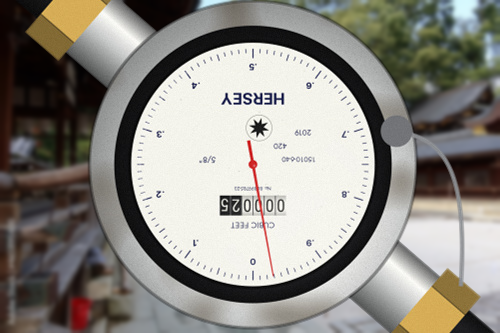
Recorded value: 24.97; ft³
